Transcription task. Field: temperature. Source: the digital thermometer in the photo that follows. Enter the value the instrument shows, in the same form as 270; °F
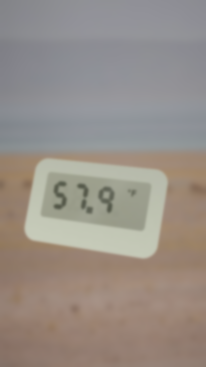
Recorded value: 57.9; °F
